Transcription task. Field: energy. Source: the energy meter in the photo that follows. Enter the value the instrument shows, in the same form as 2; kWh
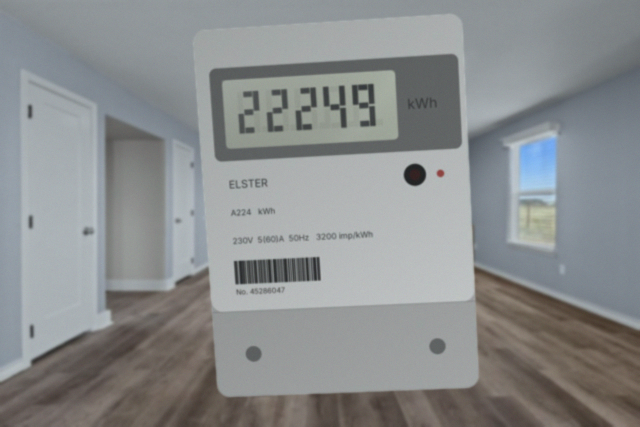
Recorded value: 22249; kWh
